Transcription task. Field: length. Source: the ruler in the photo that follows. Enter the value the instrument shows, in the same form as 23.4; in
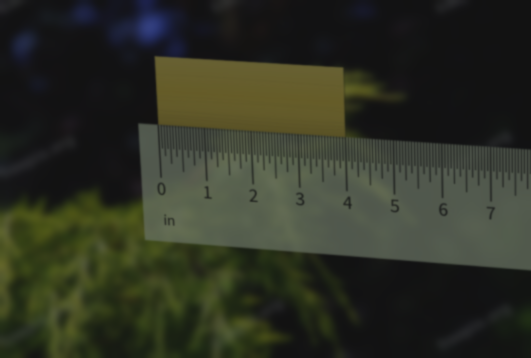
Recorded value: 4; in
